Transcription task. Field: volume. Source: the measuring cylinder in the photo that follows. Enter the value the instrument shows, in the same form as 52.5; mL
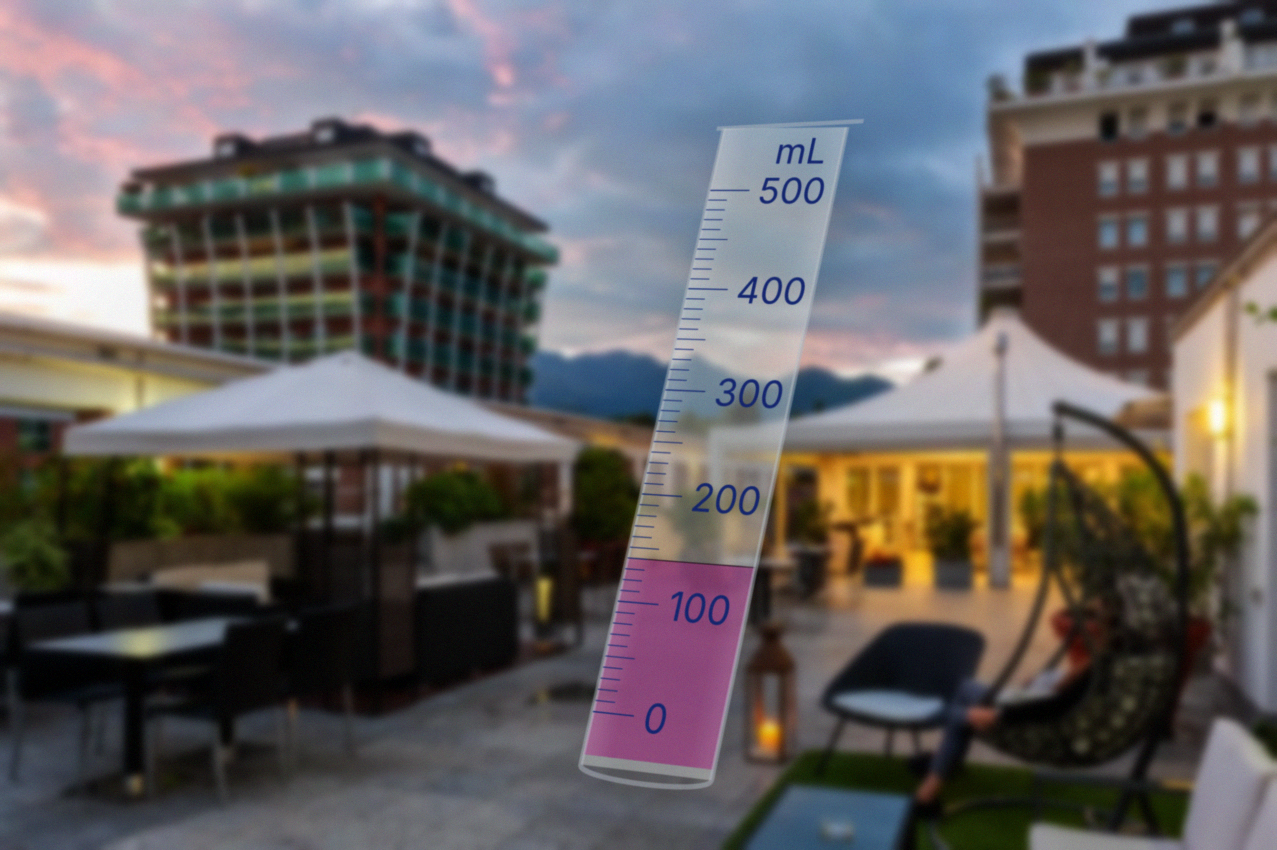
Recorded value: 140; mL
